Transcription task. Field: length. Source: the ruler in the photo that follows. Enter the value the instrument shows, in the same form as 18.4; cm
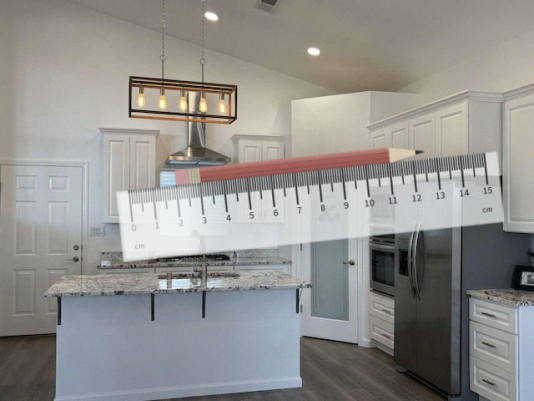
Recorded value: 10.5; cm
